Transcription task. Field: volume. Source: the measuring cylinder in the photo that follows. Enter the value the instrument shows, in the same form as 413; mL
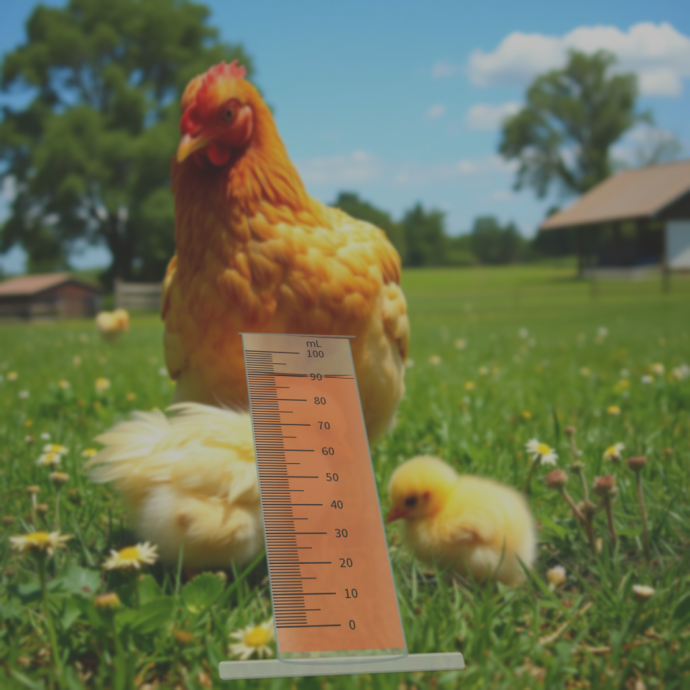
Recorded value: 90; mL
